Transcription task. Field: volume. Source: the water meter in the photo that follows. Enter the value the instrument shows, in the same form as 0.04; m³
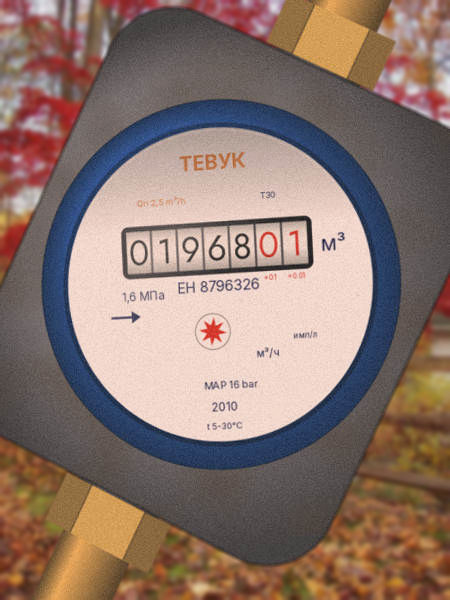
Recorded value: 1968.01; m³
